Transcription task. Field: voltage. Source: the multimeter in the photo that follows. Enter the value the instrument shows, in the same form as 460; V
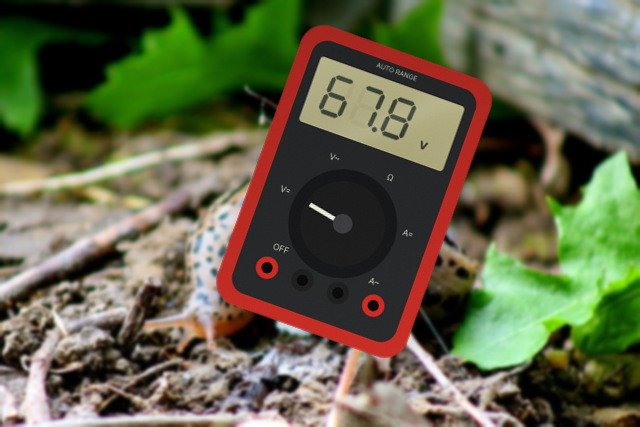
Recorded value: 67.8; V
